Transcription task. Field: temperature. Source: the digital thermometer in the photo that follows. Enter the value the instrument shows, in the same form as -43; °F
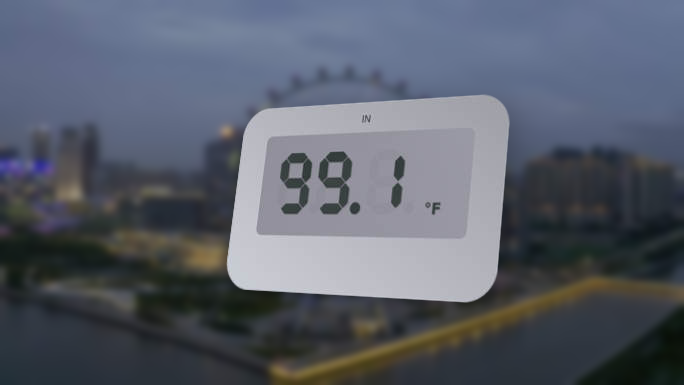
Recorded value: 99.1; °F
